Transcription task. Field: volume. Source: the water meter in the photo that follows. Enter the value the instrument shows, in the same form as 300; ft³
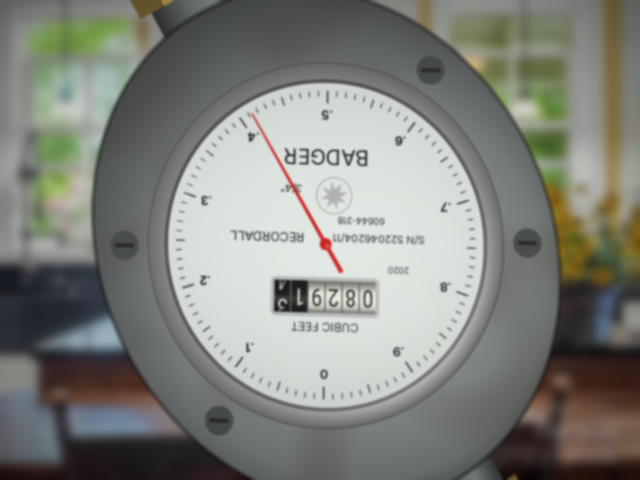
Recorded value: 82913.41; ft³
